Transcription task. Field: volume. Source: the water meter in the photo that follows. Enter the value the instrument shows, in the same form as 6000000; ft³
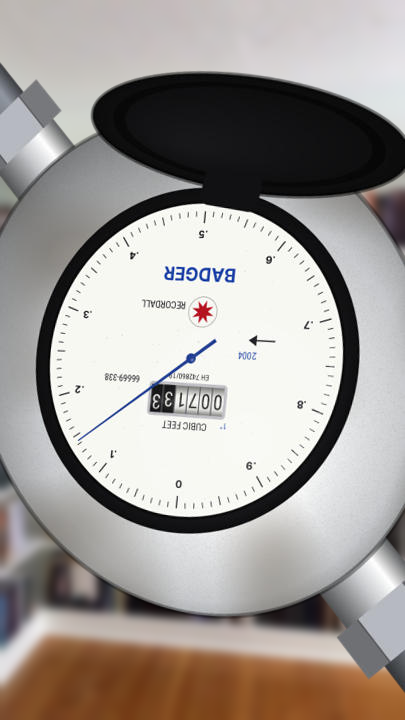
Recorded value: 7133.14; ft³
